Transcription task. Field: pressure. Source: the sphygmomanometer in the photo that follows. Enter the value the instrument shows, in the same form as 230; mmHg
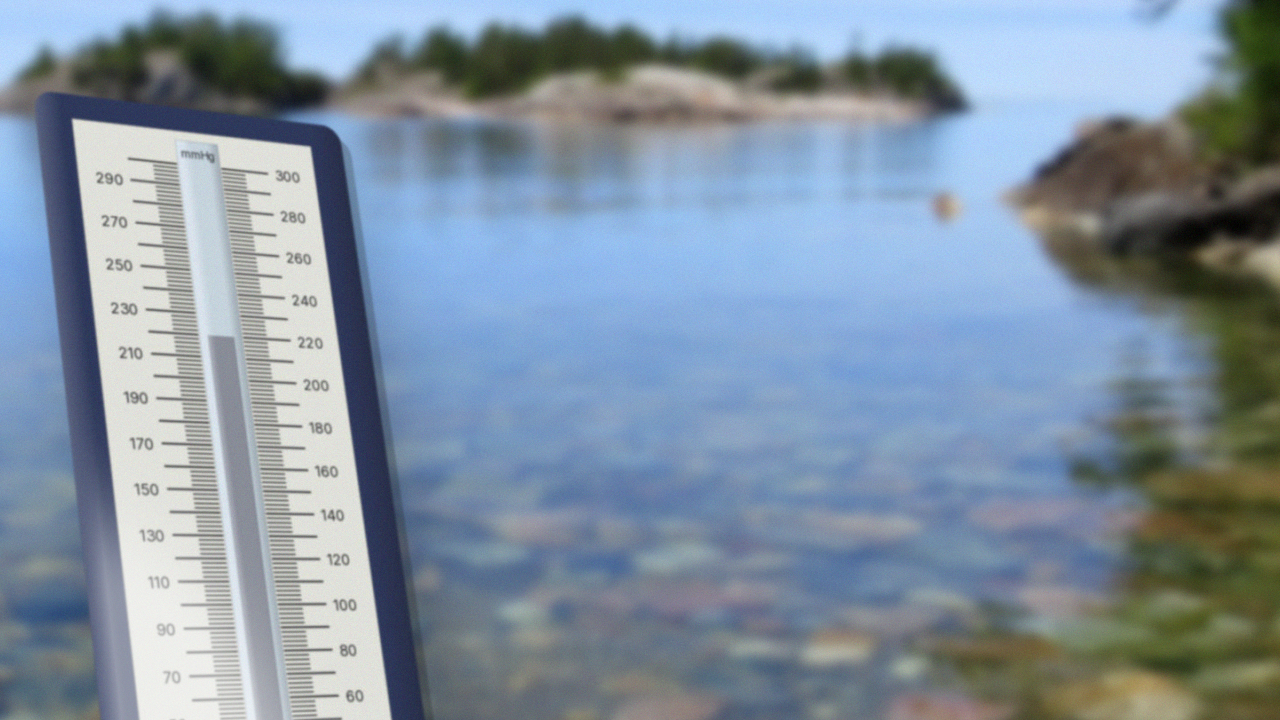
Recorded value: 220; mmHg
